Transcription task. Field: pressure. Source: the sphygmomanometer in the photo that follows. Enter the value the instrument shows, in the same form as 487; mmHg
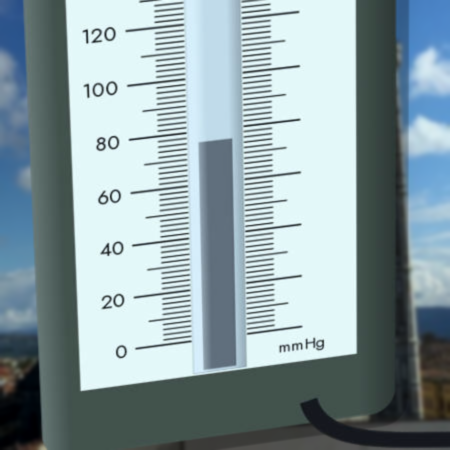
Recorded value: 76; mmHg
